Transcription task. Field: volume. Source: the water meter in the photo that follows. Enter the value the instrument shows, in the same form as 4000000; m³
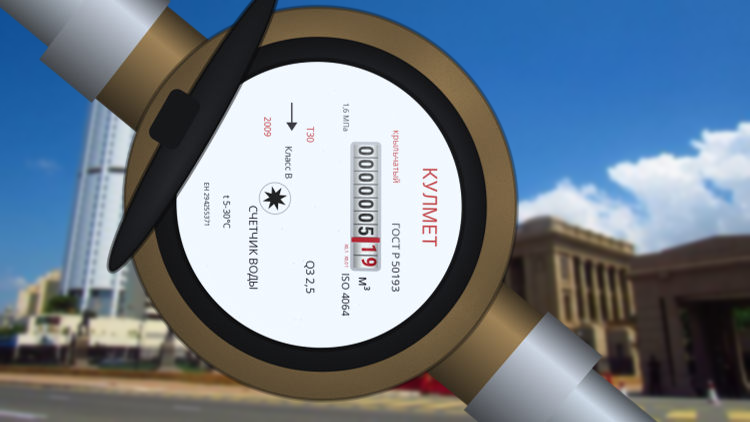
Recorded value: 5.19; m³
